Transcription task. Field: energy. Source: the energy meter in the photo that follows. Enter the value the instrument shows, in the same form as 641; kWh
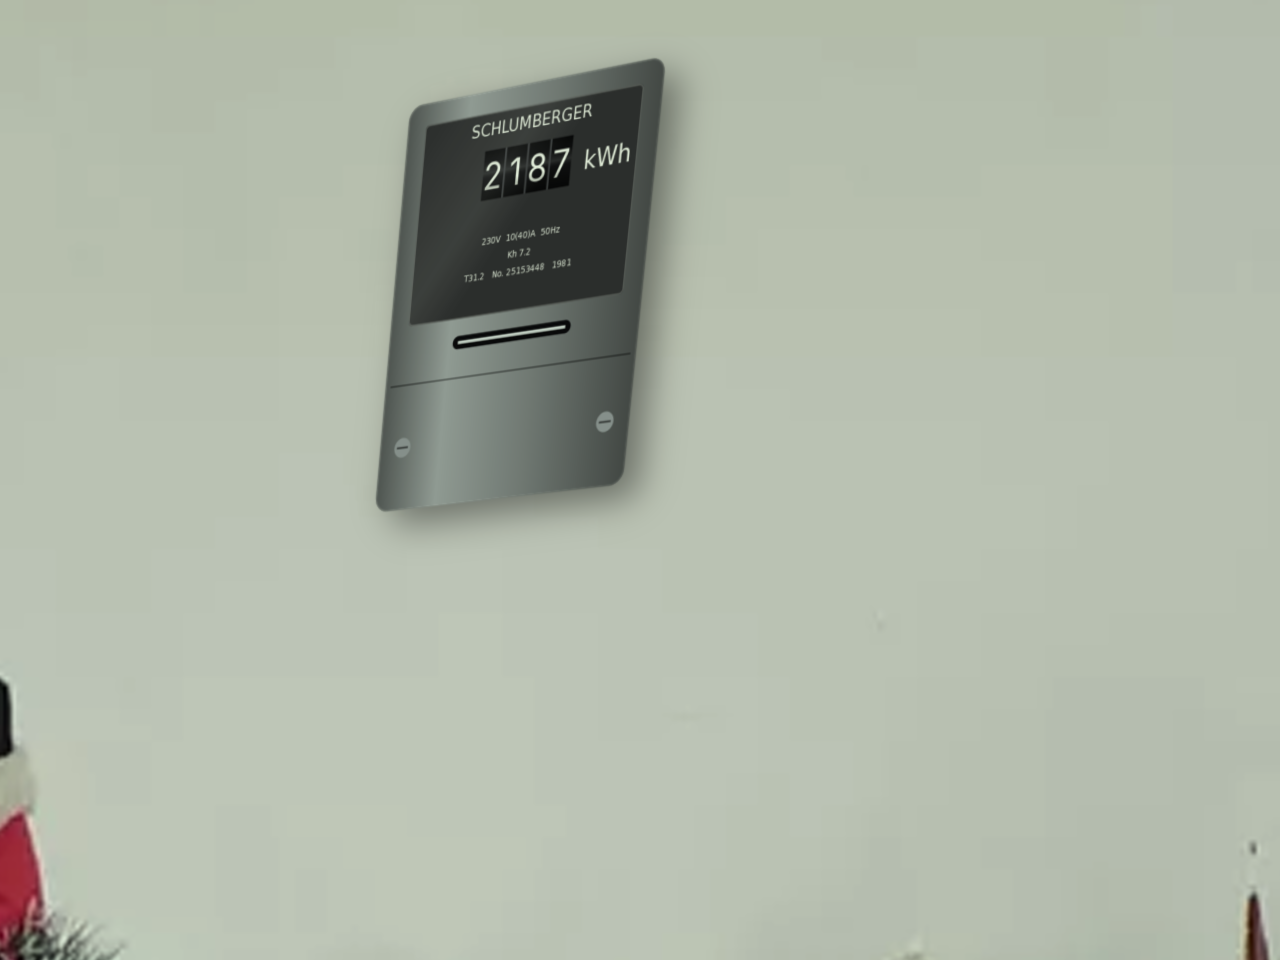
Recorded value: 2187; kWh
